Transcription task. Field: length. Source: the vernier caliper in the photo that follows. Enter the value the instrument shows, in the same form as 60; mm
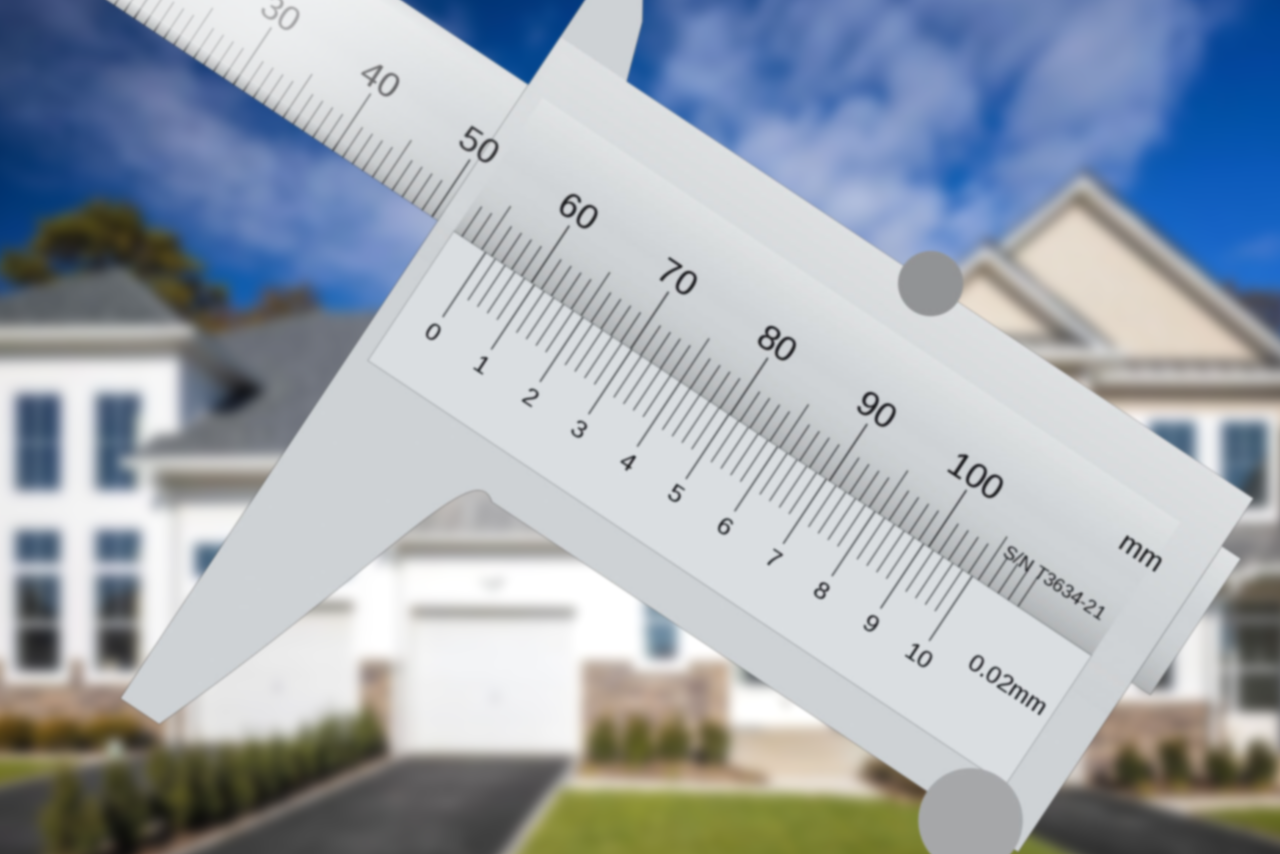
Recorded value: 55.4; mm
